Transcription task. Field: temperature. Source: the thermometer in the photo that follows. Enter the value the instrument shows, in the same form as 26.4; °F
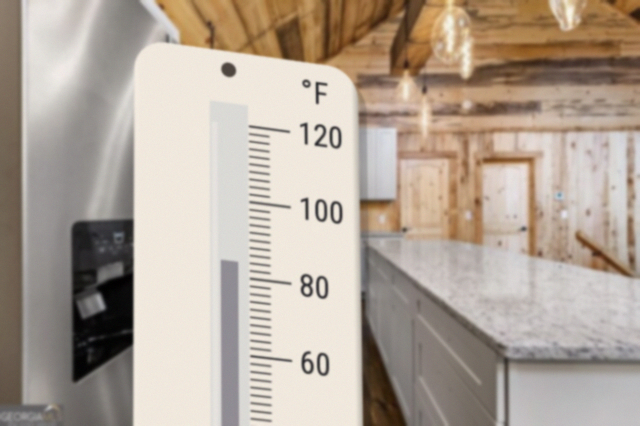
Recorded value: 84; °F
